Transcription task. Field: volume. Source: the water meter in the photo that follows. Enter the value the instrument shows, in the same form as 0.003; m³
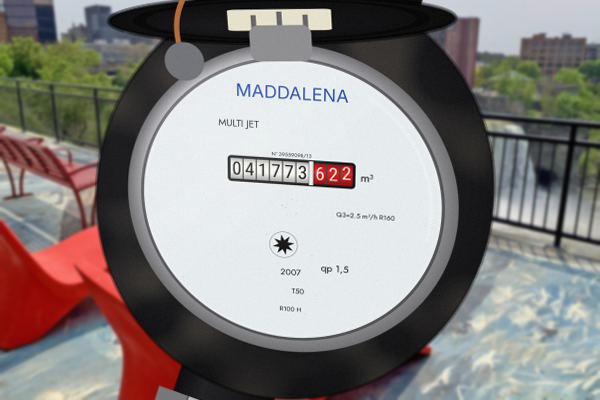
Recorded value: 41773.622; m³
